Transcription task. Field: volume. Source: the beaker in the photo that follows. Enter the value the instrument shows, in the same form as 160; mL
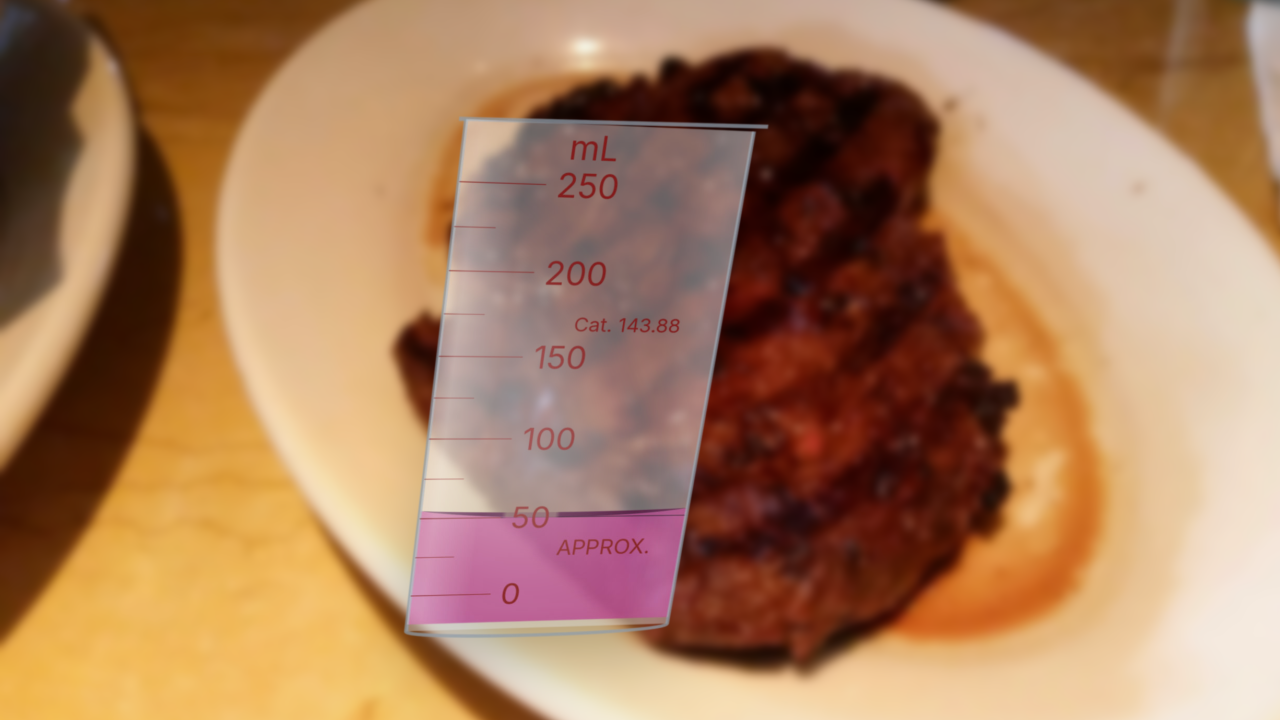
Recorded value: 50; mL
